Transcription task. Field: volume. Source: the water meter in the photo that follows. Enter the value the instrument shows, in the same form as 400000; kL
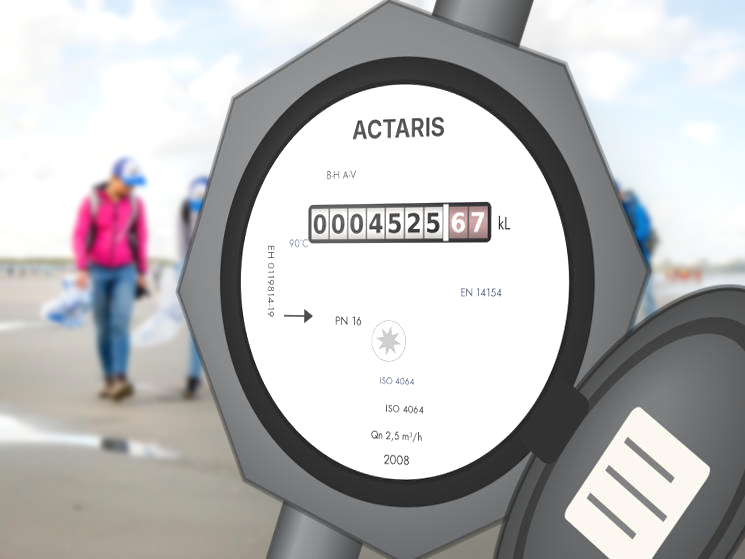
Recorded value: 4525.67; kL
